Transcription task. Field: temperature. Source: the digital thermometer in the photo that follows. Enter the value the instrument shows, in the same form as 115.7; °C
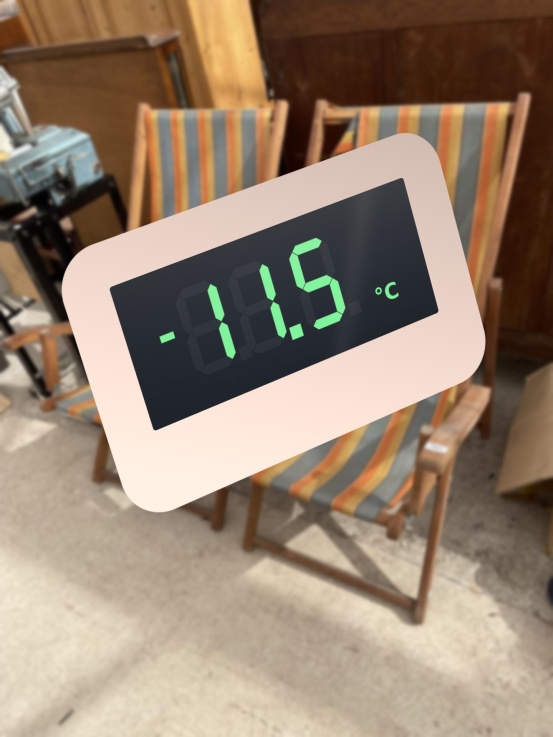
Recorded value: -11.5; °C
